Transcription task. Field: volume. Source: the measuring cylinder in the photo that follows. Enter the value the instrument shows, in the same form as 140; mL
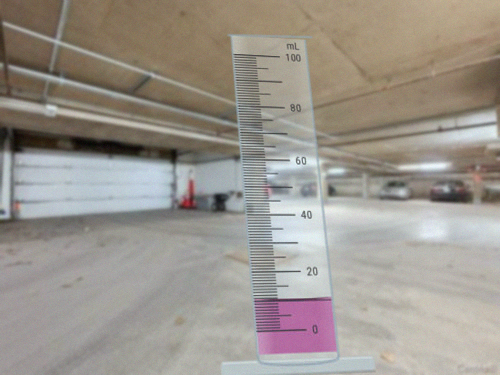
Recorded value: 10; mL
